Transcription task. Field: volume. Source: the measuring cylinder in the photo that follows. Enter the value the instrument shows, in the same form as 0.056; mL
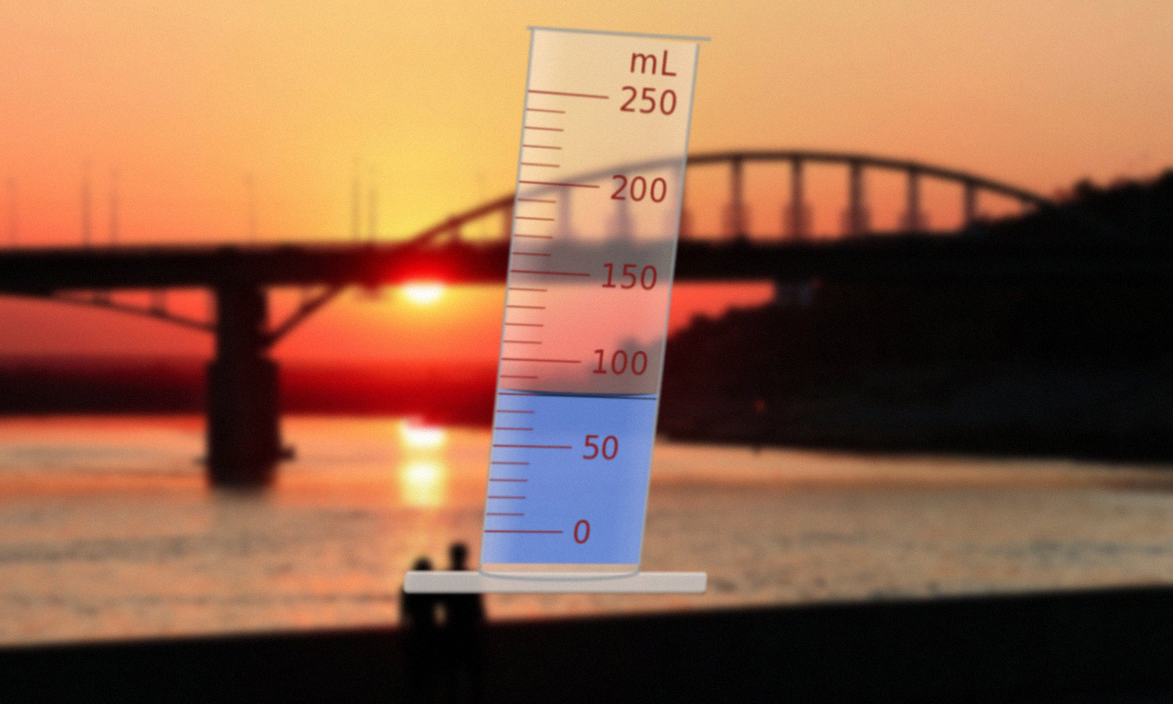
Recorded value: 80; mL
